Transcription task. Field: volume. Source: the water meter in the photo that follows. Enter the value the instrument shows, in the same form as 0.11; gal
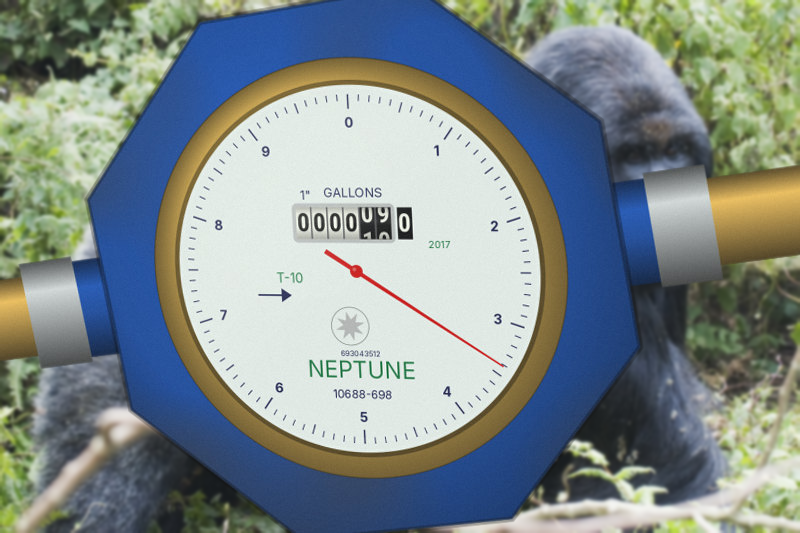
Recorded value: 93.4; gal
